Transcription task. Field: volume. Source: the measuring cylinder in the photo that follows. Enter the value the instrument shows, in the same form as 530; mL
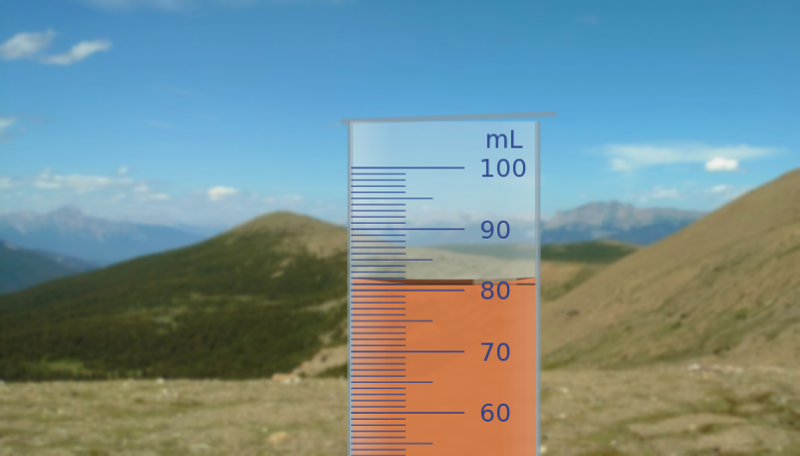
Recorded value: 81; mL
